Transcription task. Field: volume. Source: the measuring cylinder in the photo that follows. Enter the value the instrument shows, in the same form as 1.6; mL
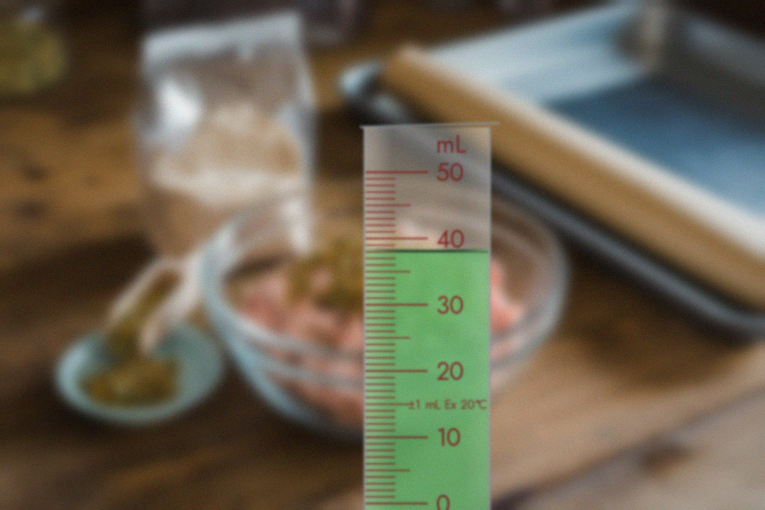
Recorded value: 38; mL
